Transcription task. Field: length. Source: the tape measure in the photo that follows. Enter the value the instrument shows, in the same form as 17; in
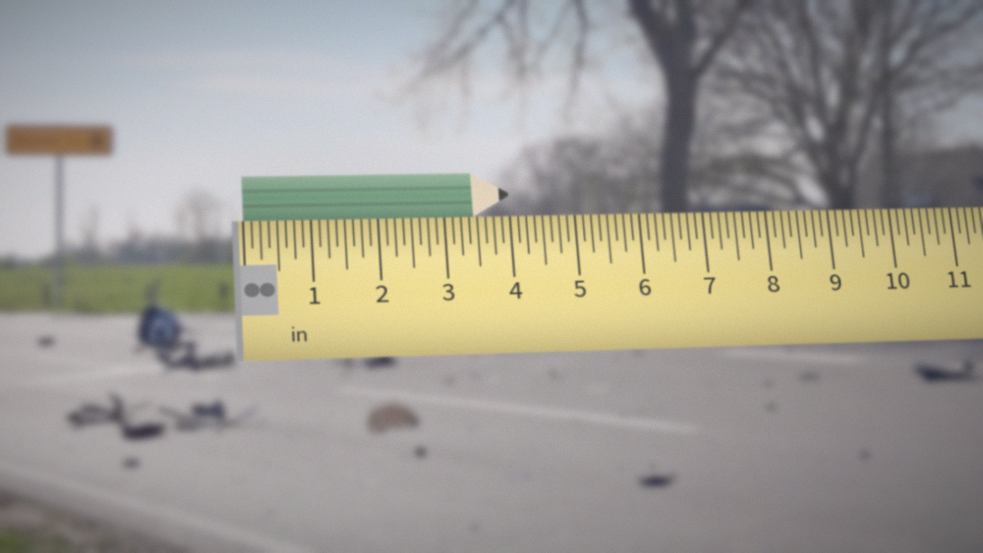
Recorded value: 4; in
